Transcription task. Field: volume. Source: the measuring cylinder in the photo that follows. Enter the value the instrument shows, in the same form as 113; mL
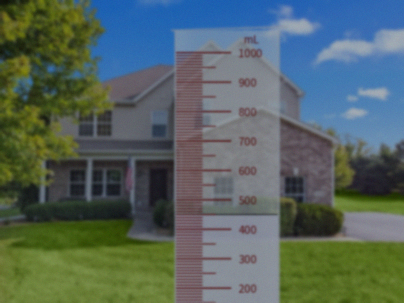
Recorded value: 450; mL
